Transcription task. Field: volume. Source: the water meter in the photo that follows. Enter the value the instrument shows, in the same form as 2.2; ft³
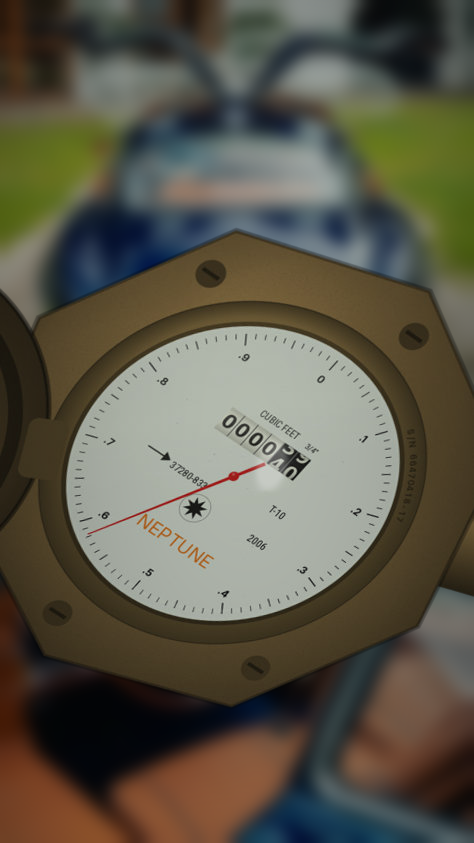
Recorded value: 39.58; ft³
